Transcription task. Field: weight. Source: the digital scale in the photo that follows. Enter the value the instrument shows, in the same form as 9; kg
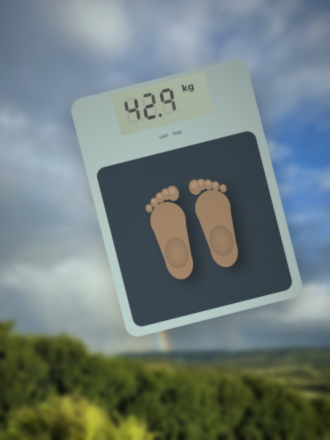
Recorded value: 42.9; kg
